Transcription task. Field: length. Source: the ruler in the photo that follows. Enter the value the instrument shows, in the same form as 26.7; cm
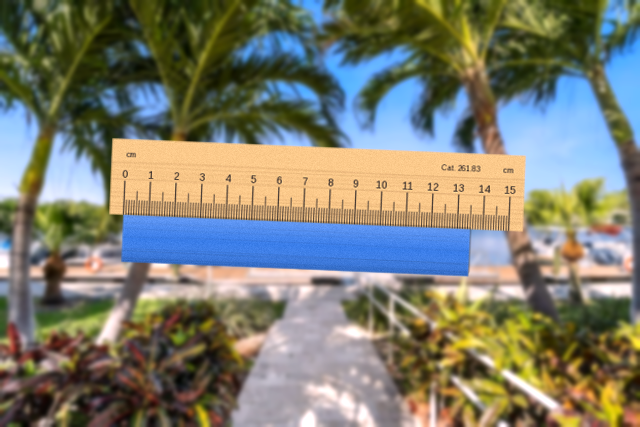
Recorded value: 13.5; cm
